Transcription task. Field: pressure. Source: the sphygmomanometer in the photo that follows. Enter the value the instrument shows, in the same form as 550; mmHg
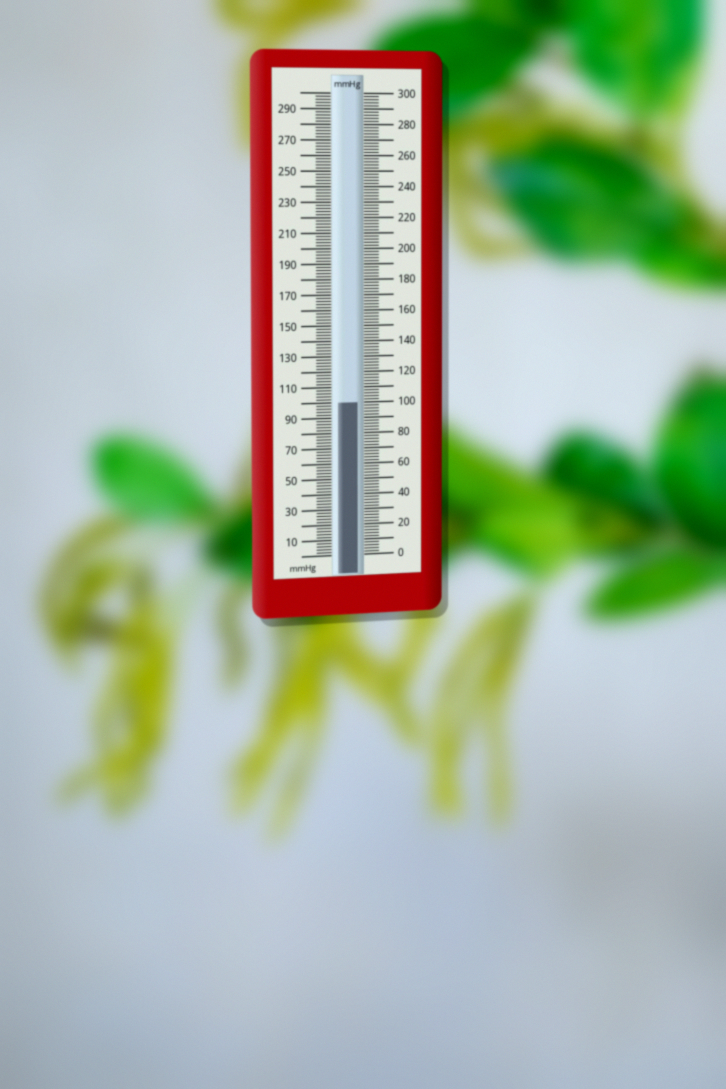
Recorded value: 100; mmHg
